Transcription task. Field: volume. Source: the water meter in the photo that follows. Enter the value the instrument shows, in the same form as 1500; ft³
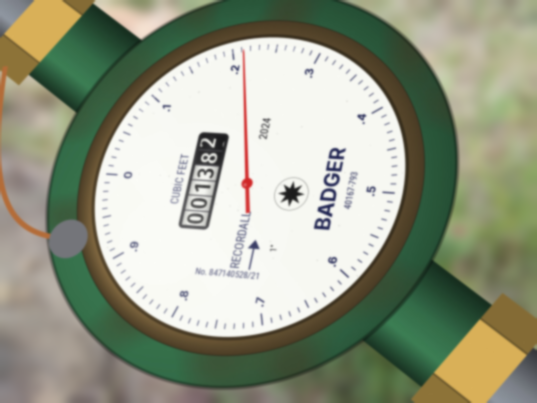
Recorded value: 1382.21; ft³
